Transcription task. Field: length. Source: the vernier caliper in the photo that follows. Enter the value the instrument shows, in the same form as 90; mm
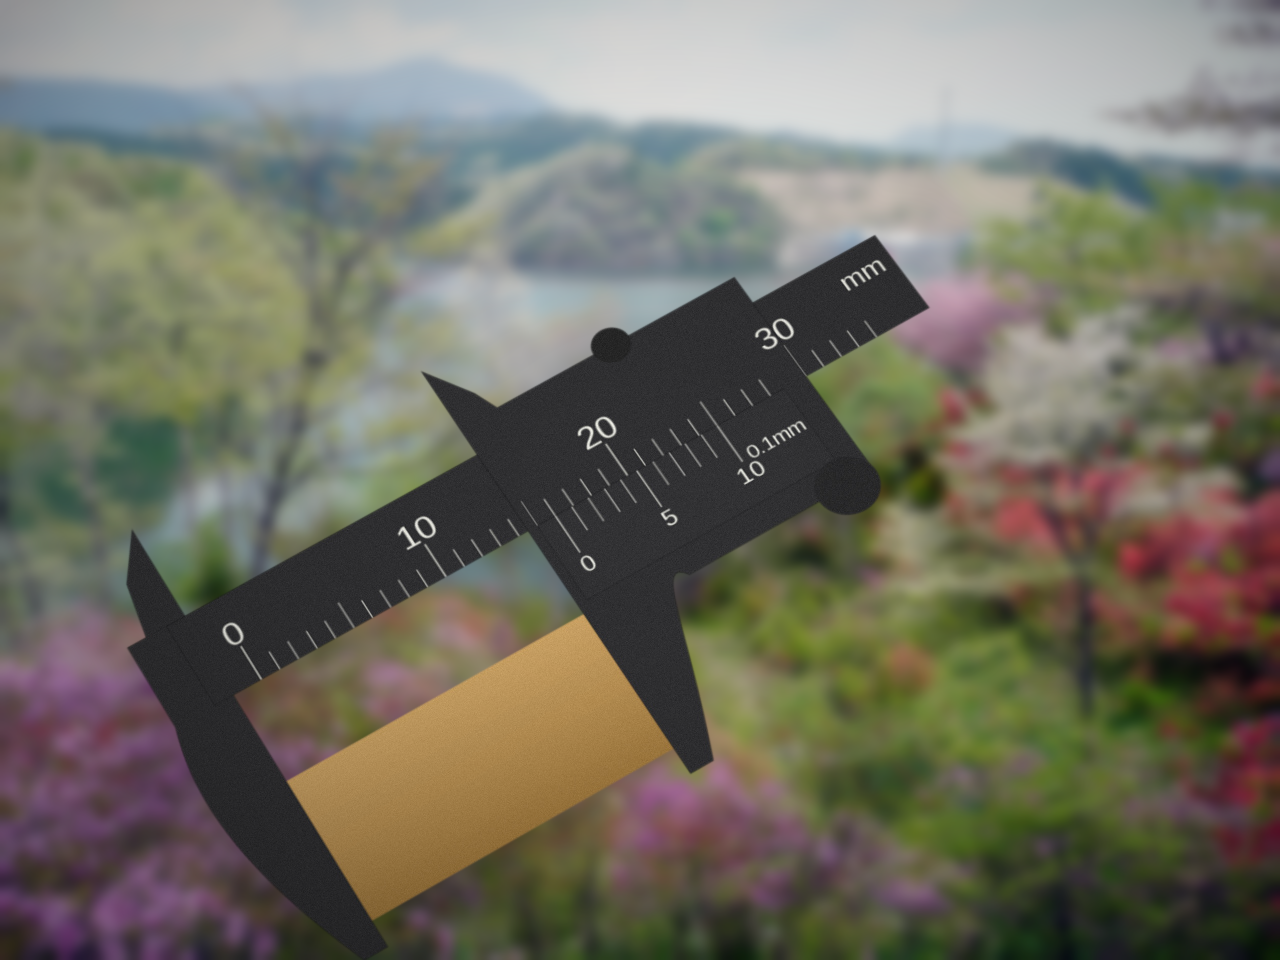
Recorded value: 16.0; mm
